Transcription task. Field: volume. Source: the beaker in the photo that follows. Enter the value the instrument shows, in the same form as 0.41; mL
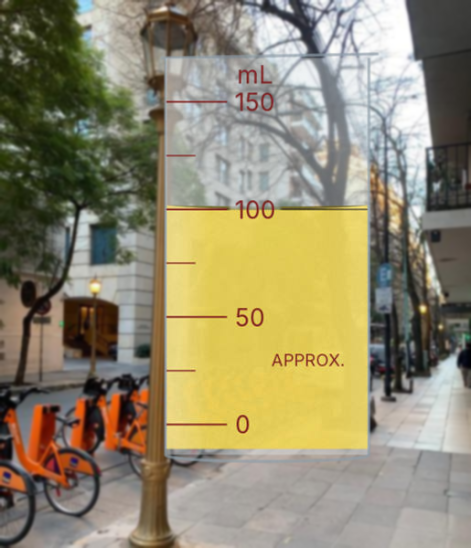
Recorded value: 100; mL
